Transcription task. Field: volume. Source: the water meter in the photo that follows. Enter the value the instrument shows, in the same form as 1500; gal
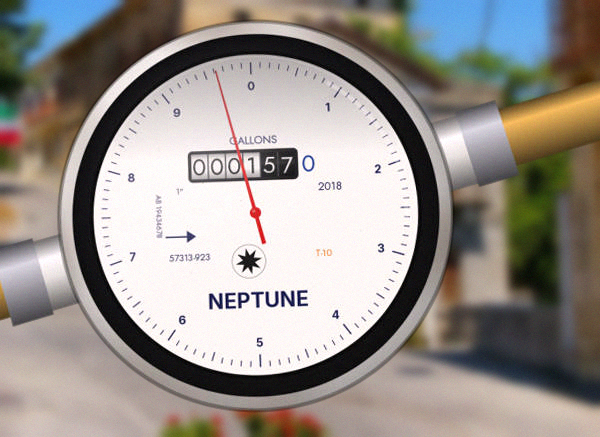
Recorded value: 1569.6; gal
